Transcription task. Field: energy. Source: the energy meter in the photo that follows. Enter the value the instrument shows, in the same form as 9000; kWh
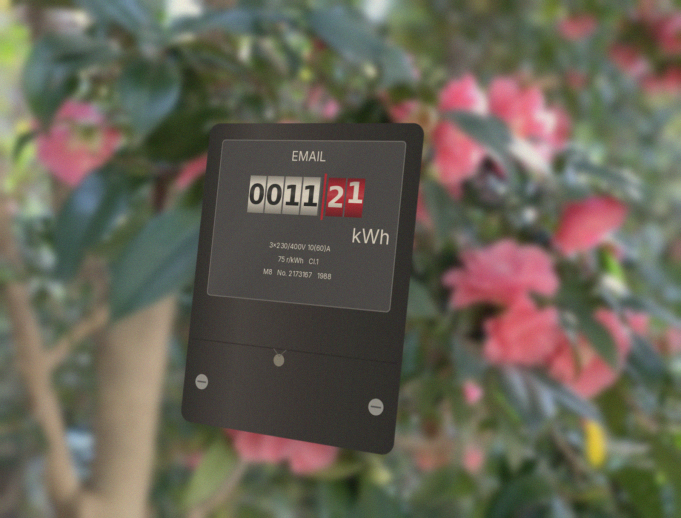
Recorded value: 11.21; kWh
